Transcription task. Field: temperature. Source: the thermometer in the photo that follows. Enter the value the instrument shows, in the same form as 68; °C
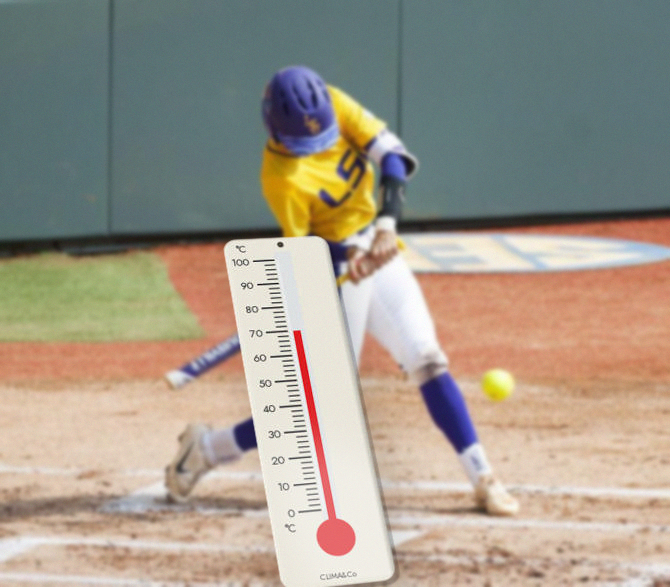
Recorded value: 70; °C
